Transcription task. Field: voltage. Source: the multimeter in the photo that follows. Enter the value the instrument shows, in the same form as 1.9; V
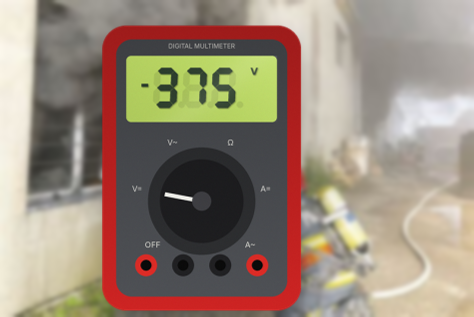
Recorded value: -375; V
